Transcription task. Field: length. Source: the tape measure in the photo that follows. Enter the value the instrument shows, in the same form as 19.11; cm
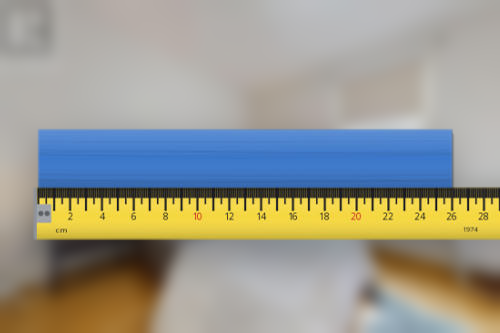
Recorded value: 26; cm
